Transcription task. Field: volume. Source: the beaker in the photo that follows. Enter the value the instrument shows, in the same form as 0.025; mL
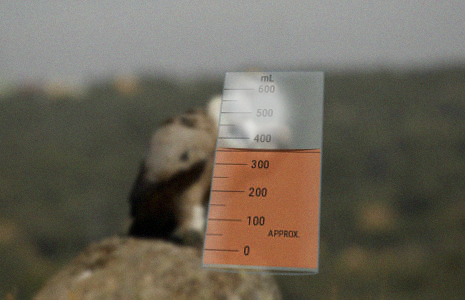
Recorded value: 350; mL
